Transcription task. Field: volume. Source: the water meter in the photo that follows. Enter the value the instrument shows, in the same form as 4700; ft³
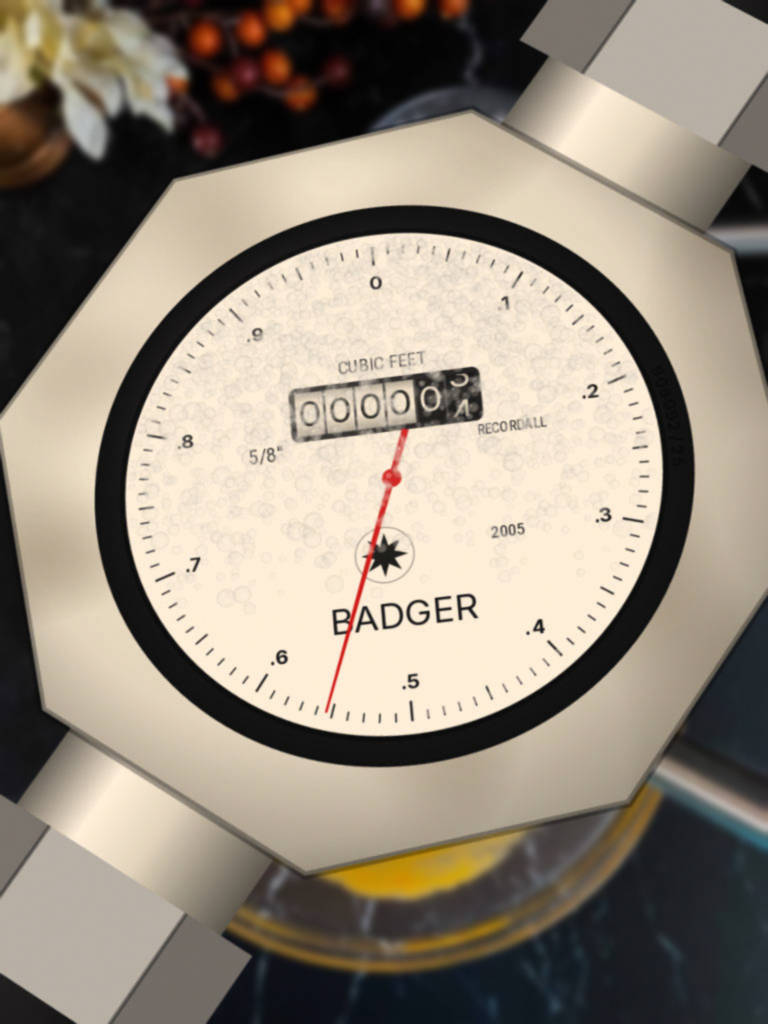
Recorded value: 3.55; ft³
